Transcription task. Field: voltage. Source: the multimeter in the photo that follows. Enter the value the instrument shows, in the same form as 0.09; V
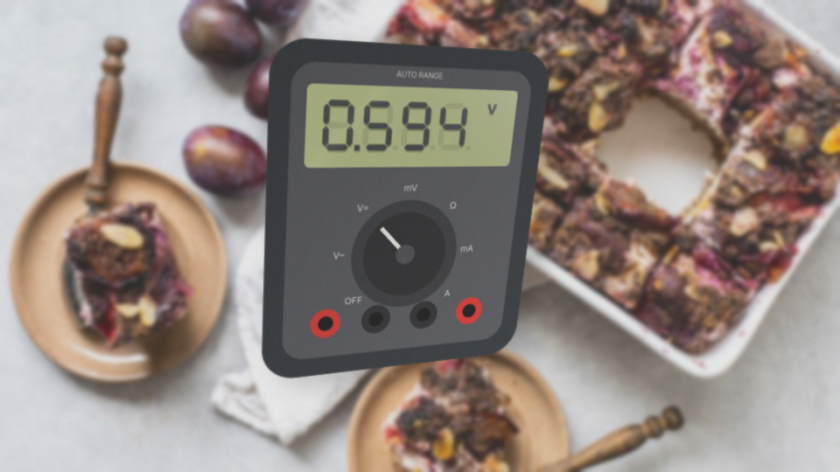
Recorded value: 0.594; V
